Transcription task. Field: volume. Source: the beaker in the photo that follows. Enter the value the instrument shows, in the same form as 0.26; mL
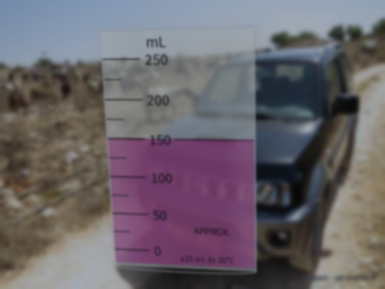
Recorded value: 150; mL
